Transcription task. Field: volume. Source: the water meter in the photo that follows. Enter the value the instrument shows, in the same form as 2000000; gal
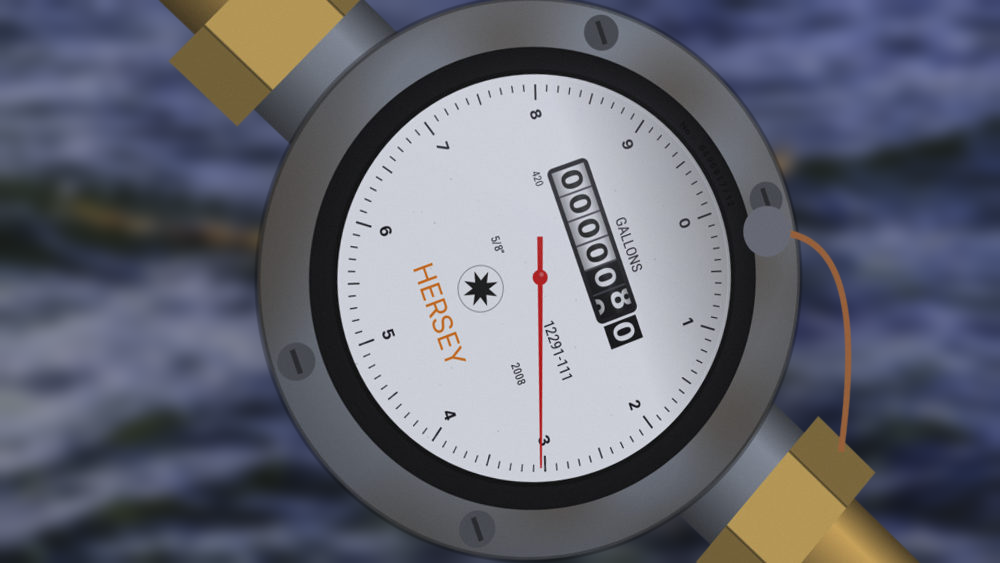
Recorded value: 83.0; gal
